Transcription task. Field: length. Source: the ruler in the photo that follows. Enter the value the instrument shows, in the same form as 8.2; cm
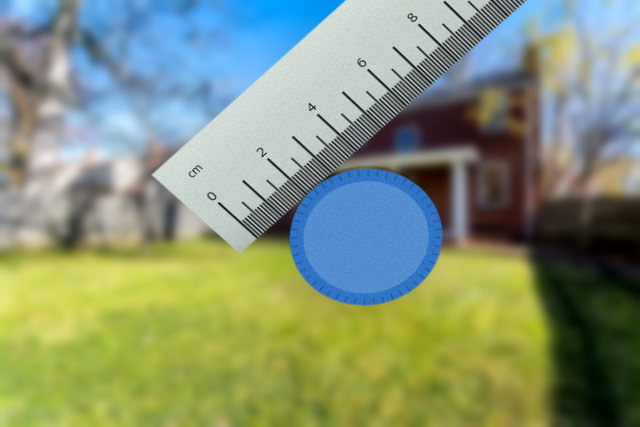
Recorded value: 4.5; cm
